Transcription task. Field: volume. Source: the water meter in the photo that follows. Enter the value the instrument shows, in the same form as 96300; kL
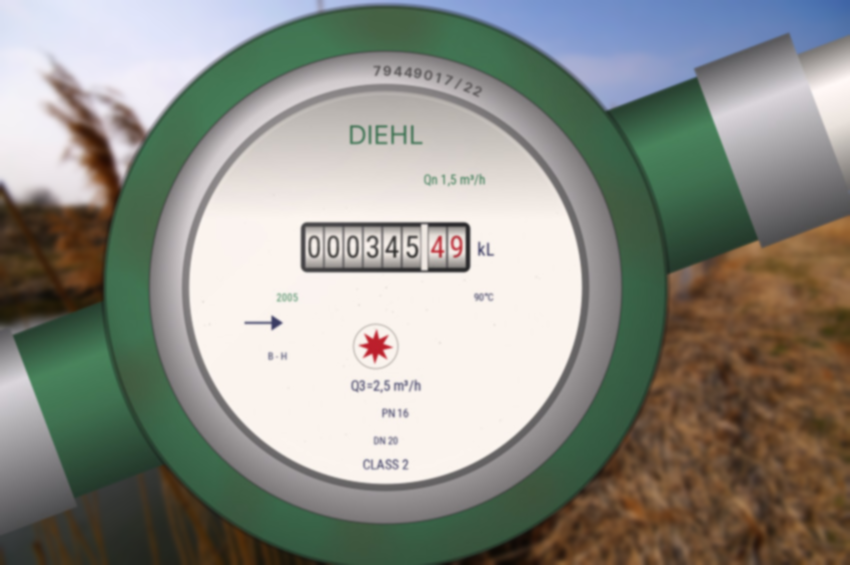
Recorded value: 345.49; kL
